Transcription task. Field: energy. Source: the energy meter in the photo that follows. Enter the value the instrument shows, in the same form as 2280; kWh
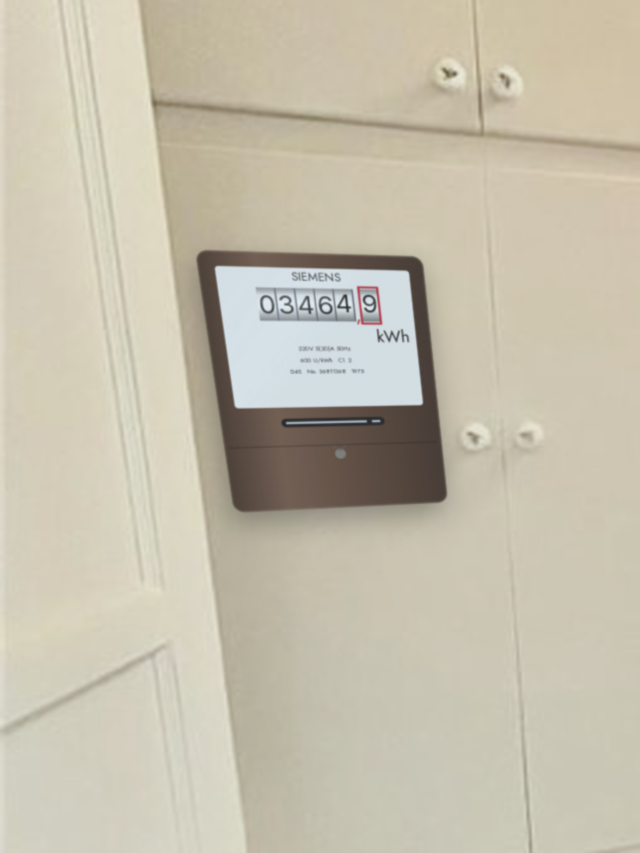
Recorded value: 3464.9; kWh
